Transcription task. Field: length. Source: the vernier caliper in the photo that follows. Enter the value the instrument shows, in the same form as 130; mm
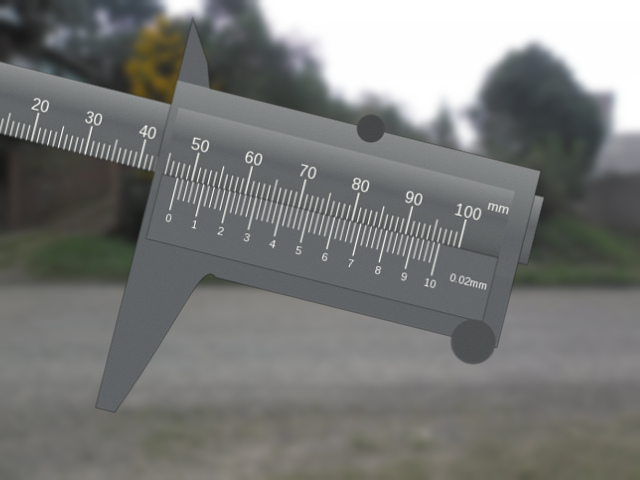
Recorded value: 47.4; mm
